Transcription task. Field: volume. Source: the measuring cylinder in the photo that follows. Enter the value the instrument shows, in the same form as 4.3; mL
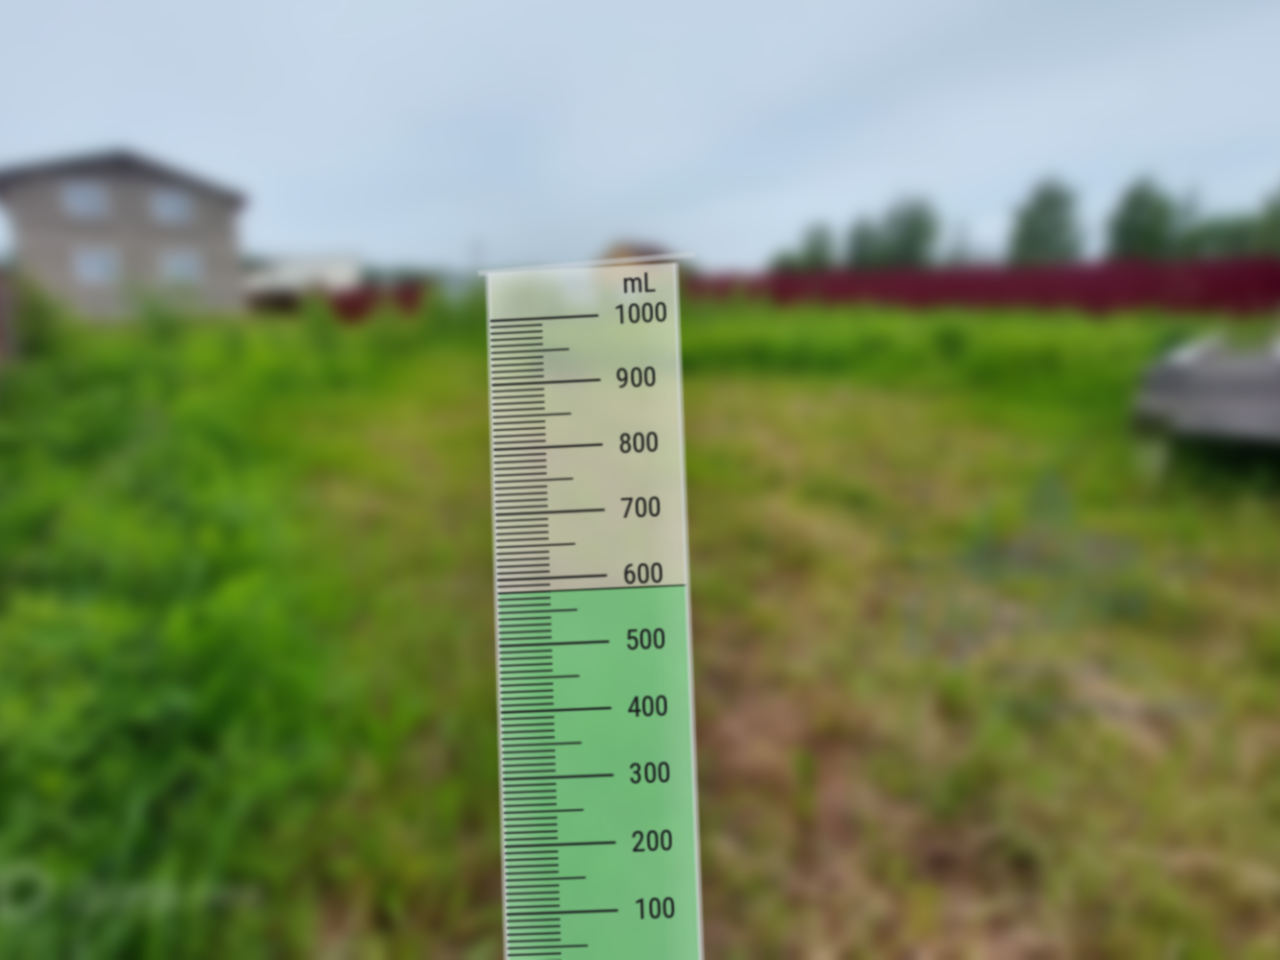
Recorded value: 580; mL
